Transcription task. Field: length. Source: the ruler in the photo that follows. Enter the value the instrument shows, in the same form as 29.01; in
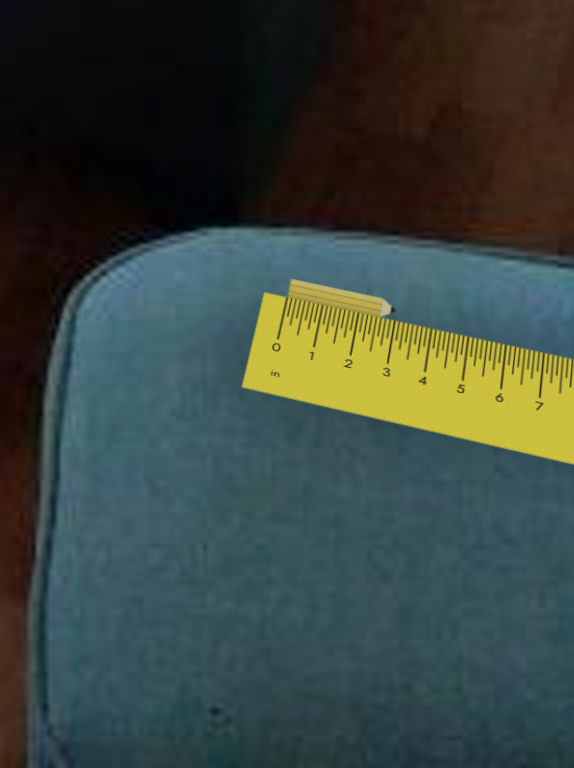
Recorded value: 3; in
